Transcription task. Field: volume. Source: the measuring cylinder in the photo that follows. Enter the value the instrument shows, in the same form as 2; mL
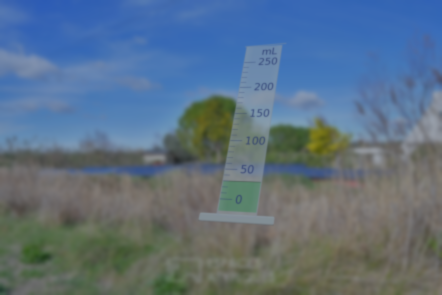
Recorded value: 30; mL
